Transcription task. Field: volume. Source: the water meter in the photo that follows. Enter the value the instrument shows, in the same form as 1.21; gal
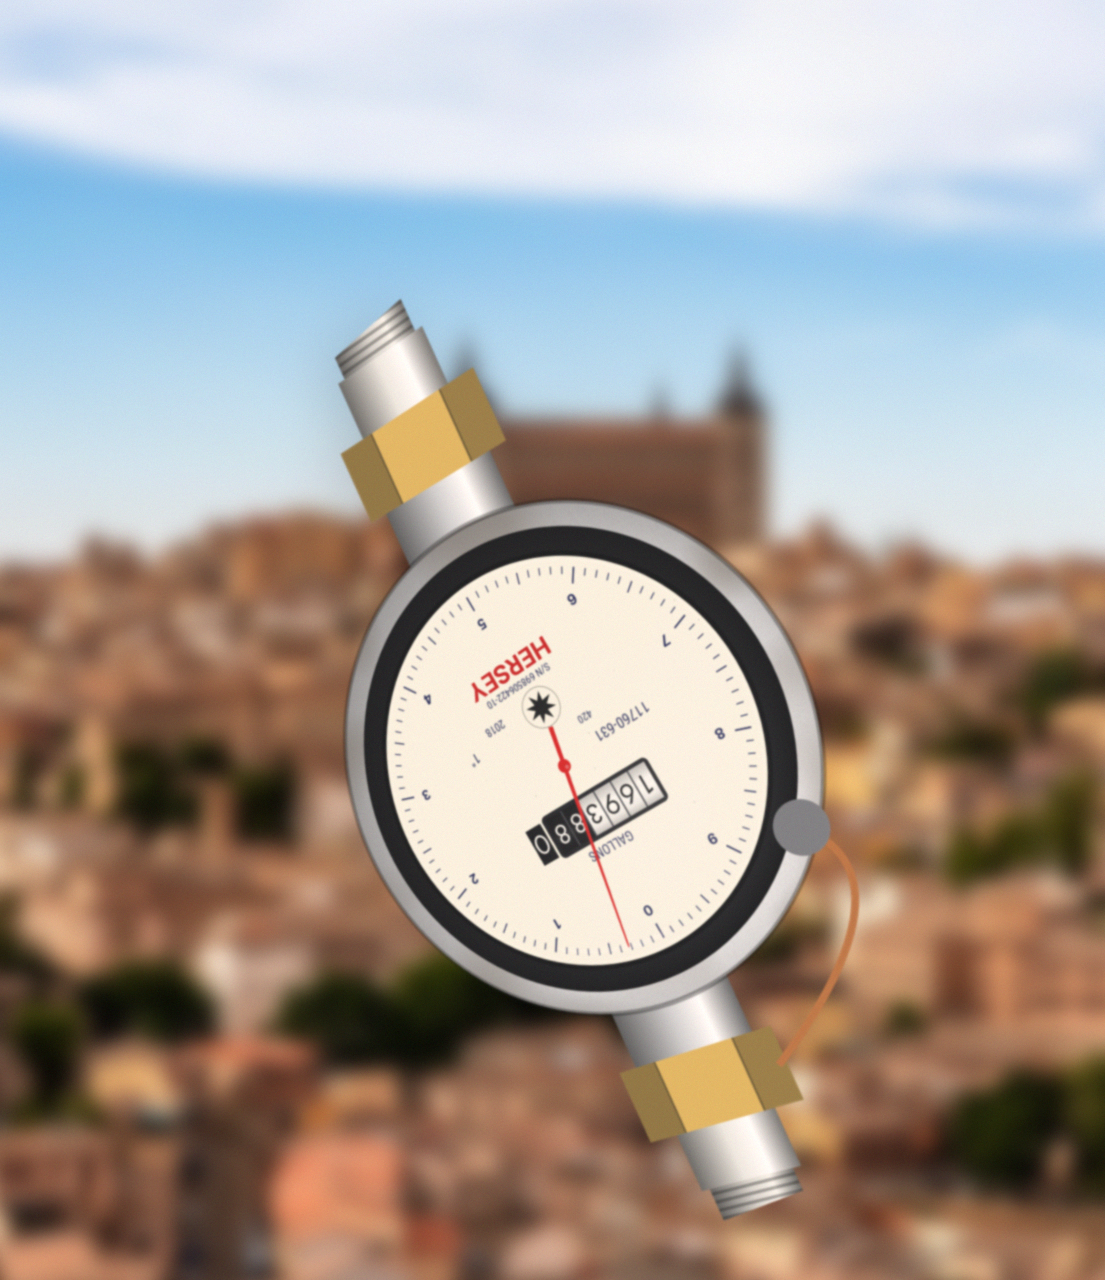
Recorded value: 1693880.3; gal
